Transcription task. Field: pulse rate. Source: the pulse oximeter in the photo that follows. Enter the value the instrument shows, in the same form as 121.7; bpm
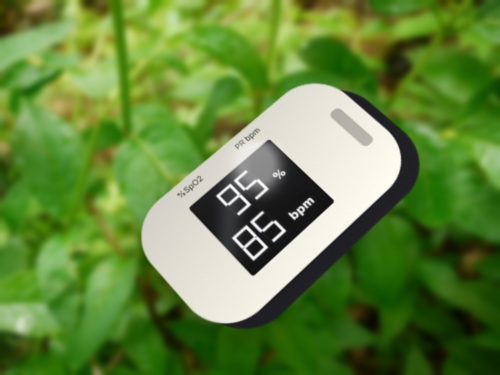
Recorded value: 85; bpm
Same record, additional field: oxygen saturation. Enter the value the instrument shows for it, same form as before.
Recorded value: 95; %
